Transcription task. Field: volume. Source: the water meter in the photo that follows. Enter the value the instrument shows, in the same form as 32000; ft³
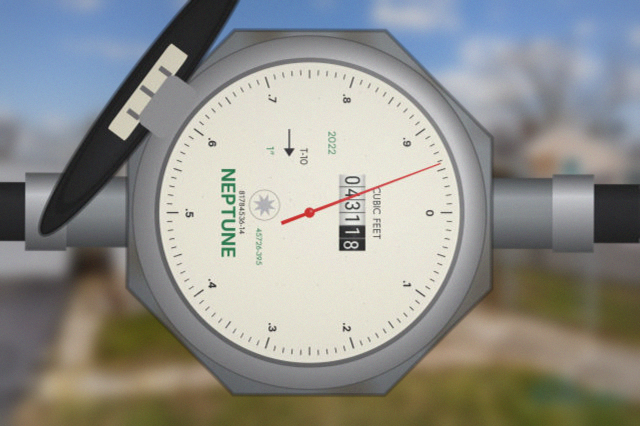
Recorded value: 43117.94; ft³
